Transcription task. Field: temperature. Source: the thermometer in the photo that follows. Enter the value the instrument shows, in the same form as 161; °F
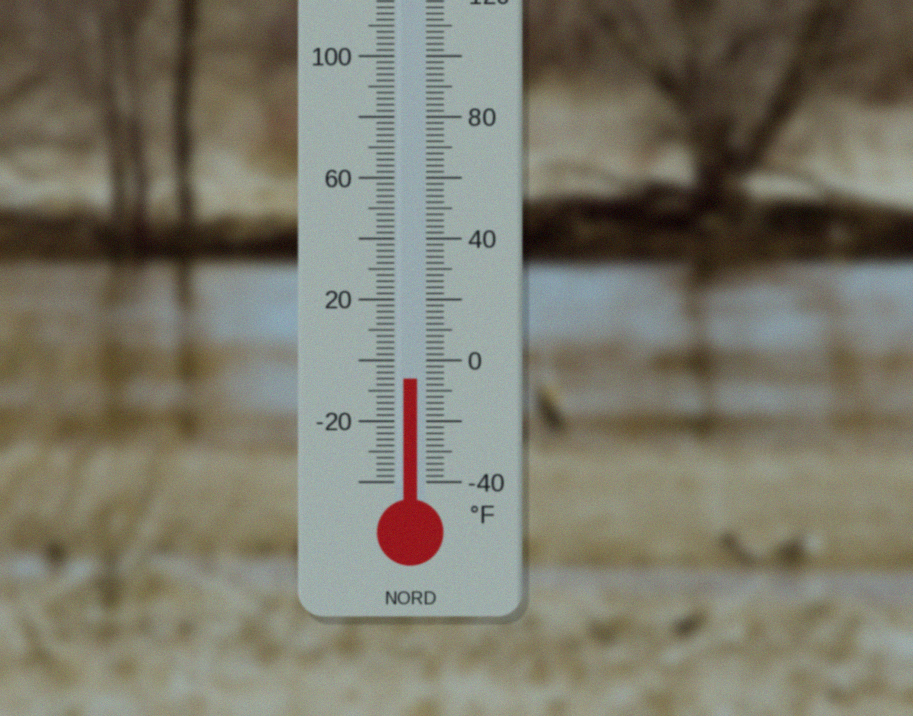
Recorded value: -6; °F
